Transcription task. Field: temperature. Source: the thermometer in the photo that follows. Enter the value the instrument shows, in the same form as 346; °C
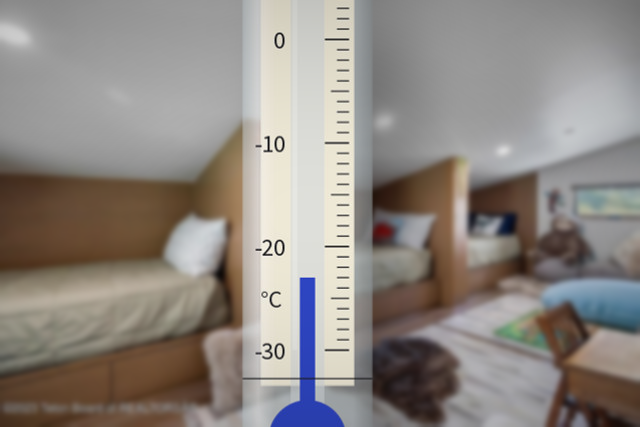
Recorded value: -23; °C
